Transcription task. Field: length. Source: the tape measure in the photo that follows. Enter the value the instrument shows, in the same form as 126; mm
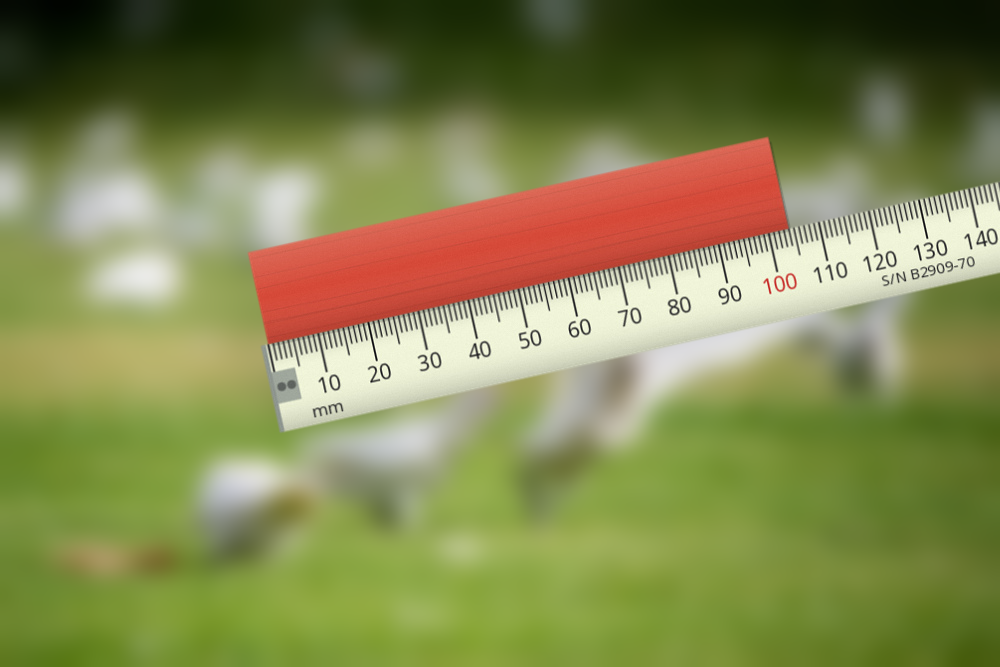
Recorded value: 104; mm
